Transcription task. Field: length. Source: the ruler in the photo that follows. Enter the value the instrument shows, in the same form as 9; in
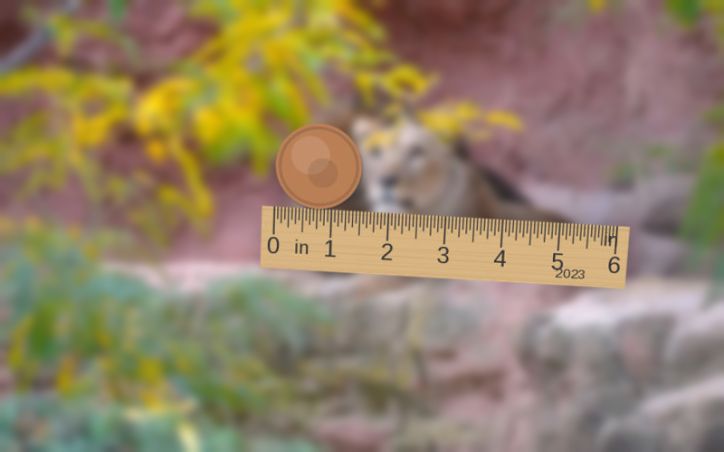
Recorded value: 1.5; in
